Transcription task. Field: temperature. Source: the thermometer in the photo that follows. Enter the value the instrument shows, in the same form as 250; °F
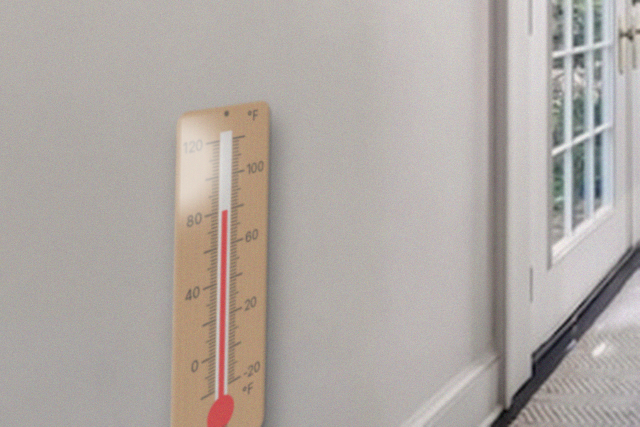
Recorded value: 80; °F
